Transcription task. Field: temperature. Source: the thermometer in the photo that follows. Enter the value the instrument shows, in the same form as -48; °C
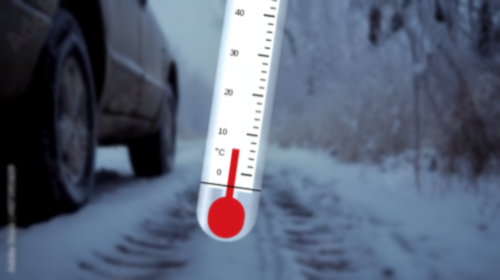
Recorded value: 6; °C
